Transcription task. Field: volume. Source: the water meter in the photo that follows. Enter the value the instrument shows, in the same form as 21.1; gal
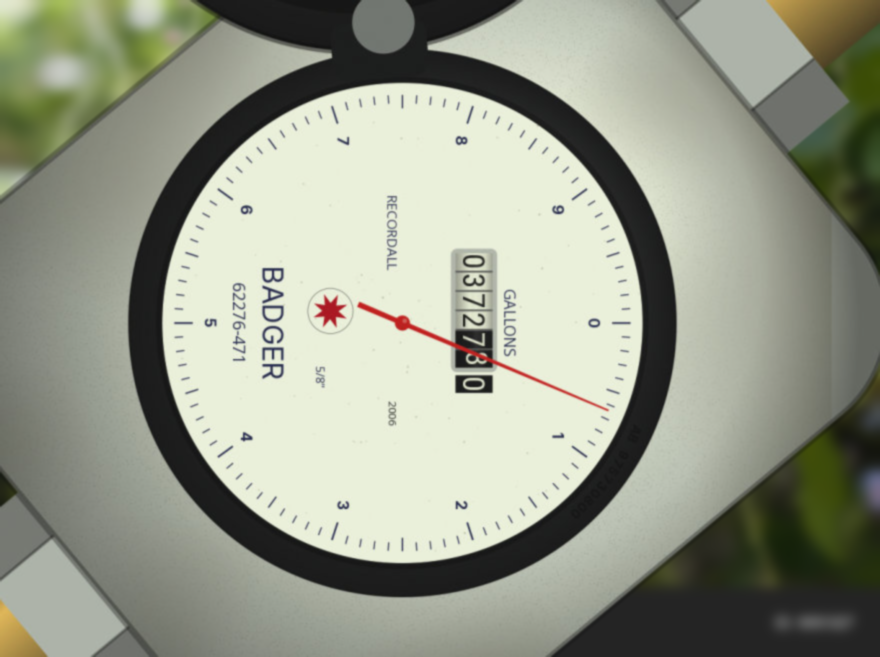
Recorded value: 372780.6; gal
